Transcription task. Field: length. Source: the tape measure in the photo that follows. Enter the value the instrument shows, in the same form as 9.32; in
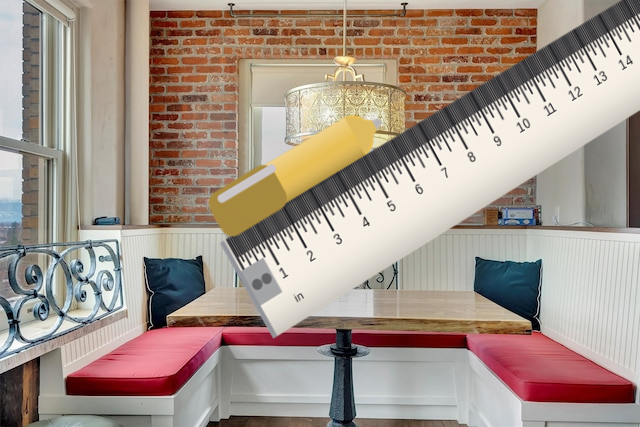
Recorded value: 6; in
